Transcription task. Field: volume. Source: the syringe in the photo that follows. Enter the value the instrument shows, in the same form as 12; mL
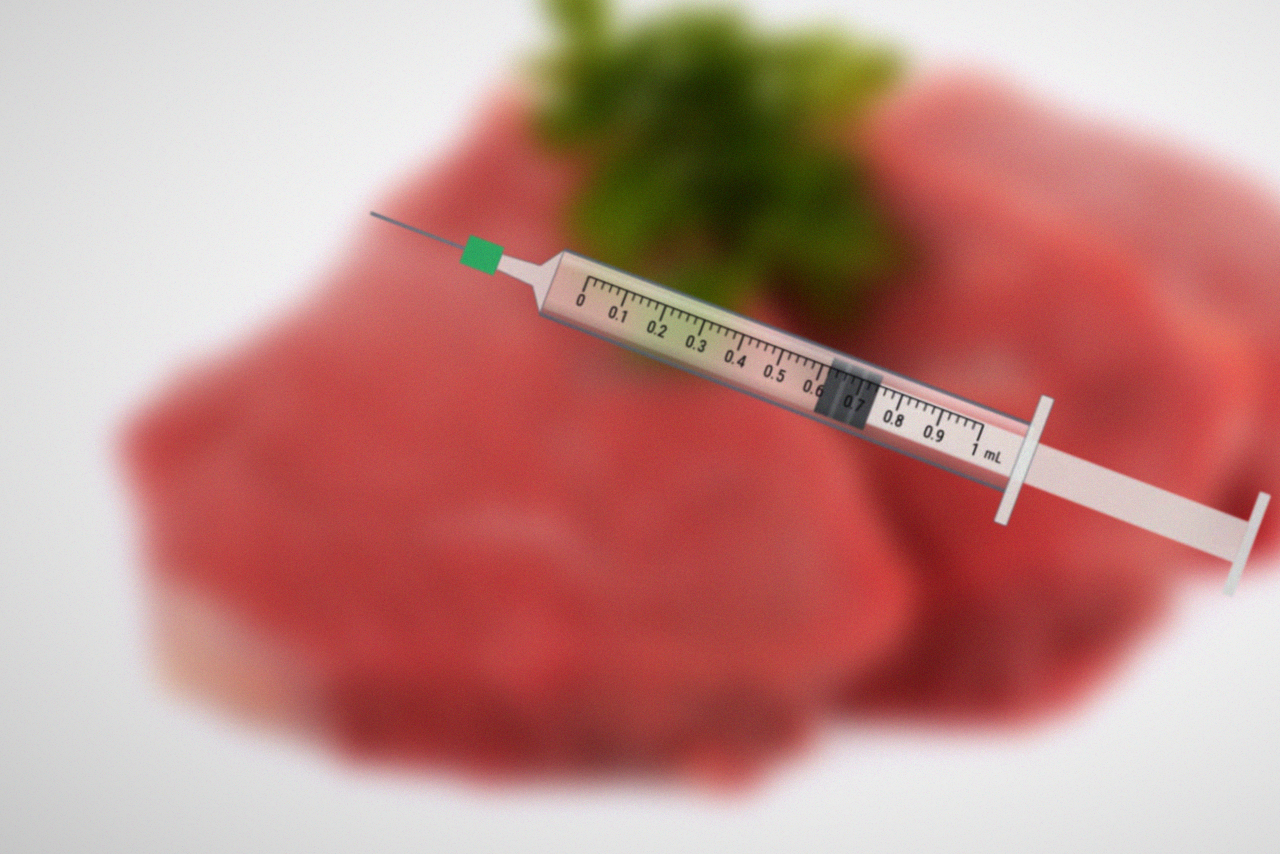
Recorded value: 0.62; mL
